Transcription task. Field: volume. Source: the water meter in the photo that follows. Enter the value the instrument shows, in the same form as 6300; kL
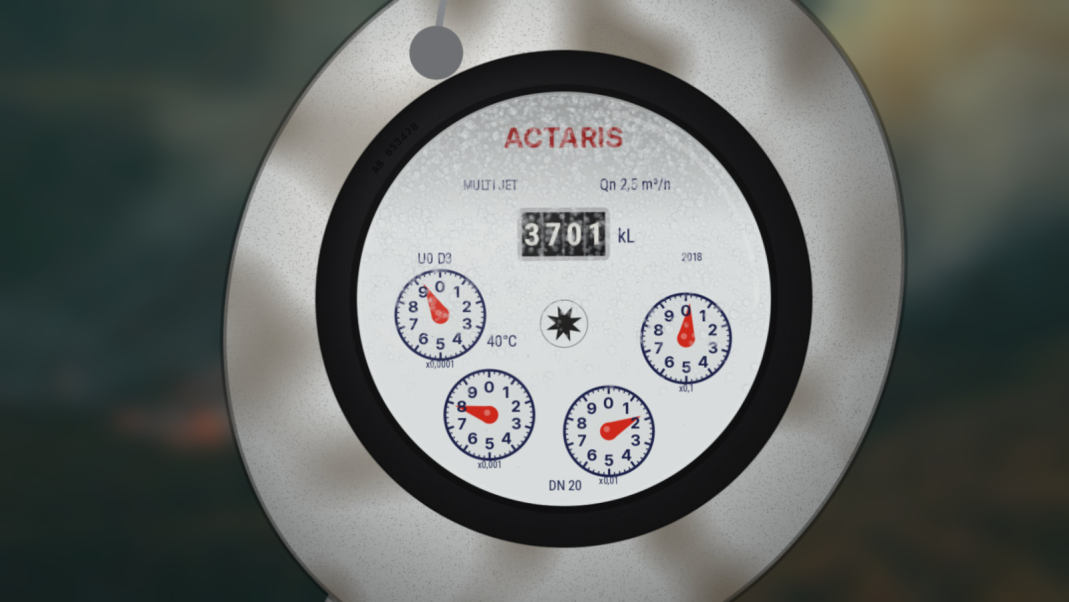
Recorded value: 3701.0179; kL
